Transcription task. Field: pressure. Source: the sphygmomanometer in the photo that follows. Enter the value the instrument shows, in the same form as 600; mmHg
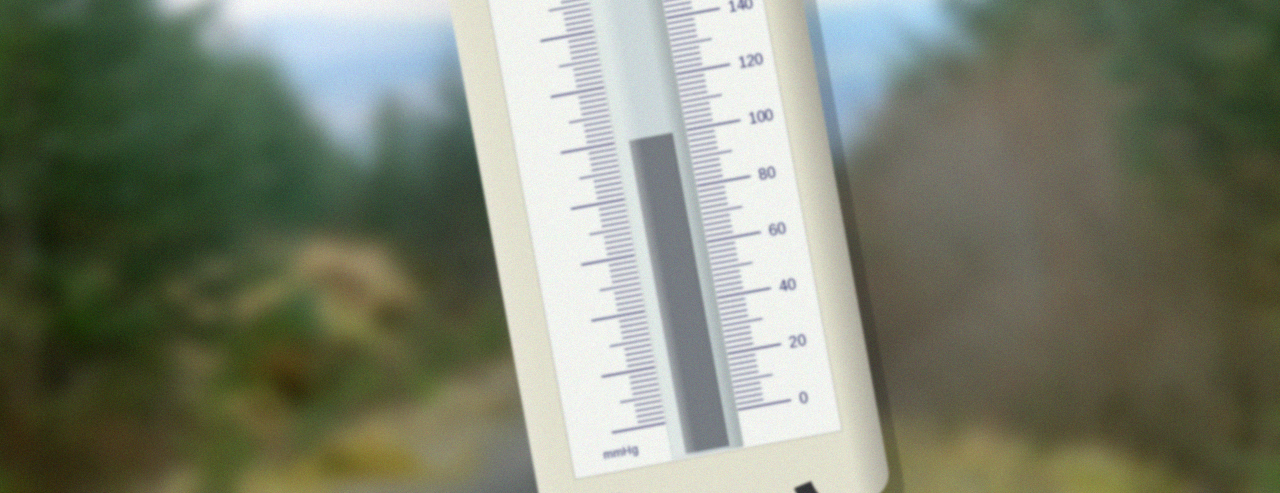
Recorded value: 100; mmHg
